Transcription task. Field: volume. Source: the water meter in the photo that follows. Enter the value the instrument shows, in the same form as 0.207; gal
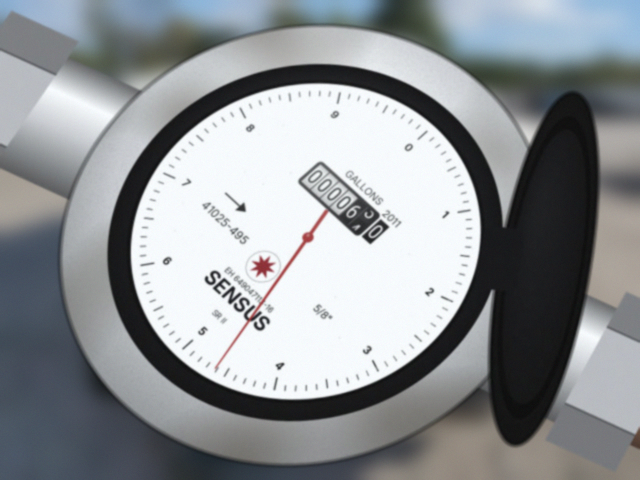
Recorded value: 634.6; gal
